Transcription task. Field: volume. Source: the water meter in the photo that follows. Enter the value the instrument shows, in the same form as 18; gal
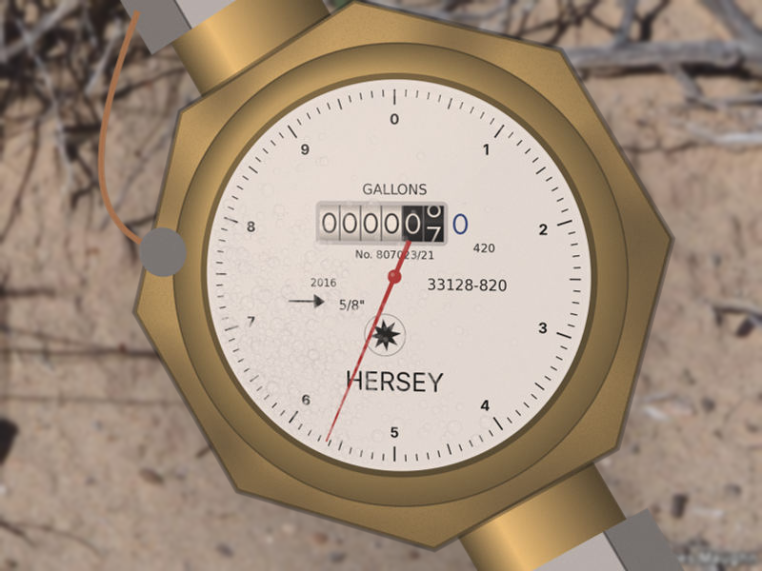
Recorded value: 65.6; gal
